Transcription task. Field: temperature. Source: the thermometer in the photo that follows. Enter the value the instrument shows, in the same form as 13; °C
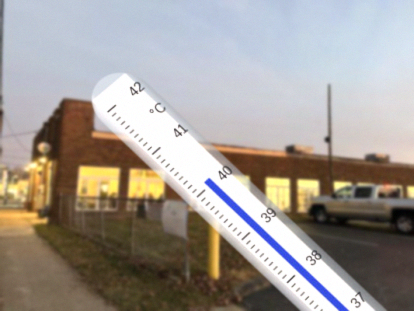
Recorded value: 40.1; °C
